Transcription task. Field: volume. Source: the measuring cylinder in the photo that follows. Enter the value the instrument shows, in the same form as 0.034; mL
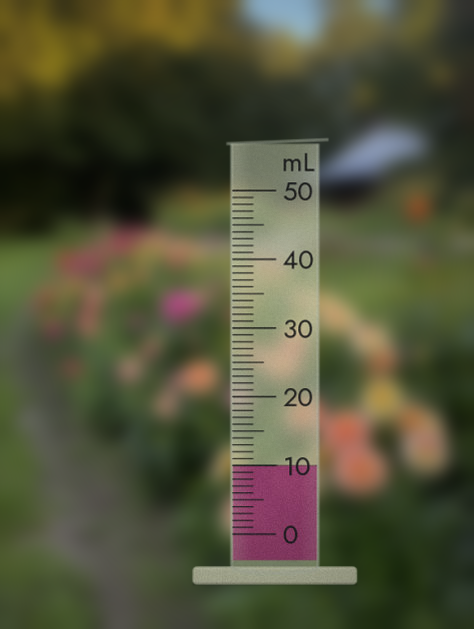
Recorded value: 10; mL
